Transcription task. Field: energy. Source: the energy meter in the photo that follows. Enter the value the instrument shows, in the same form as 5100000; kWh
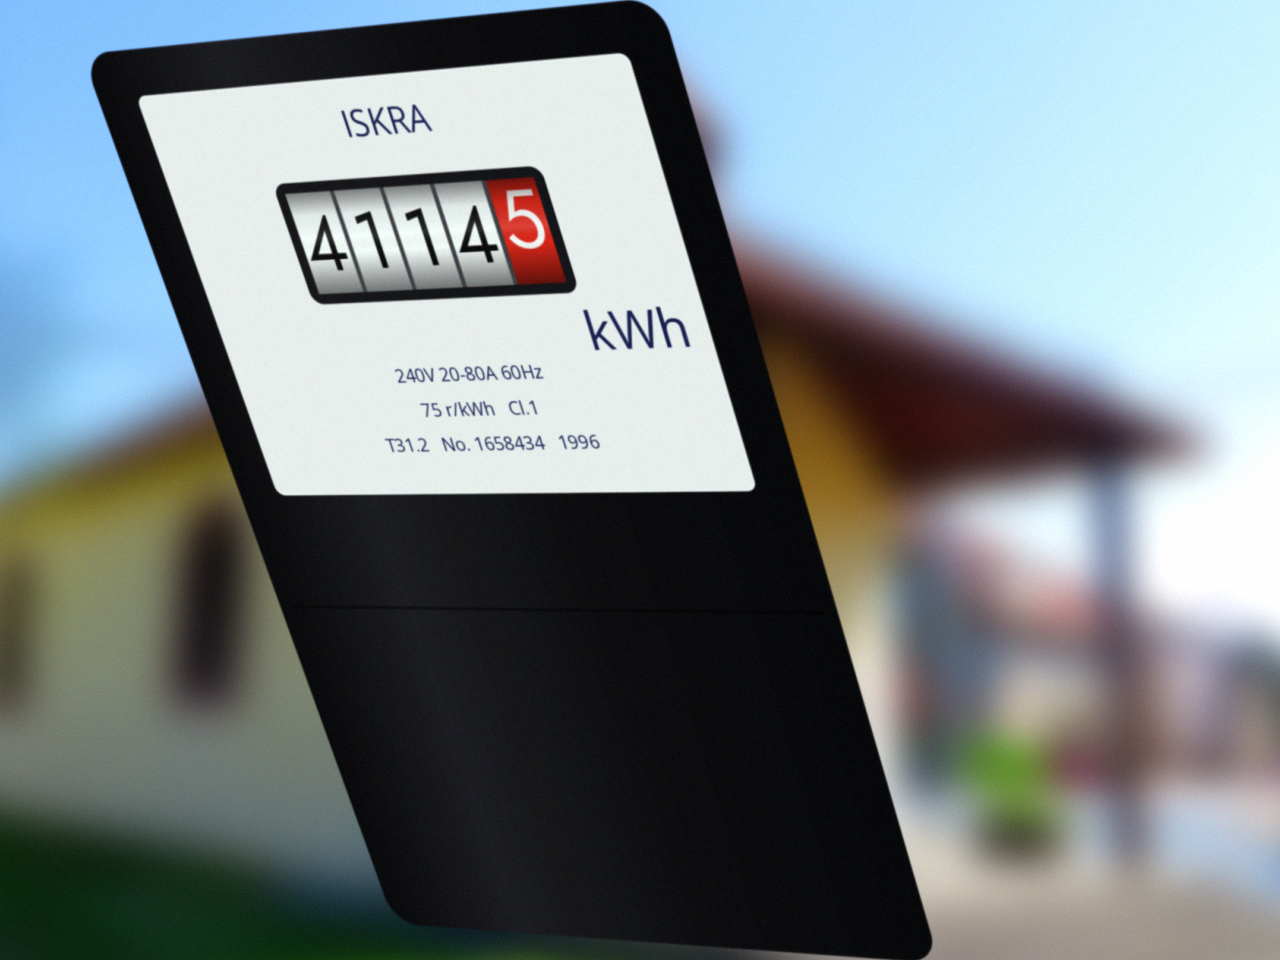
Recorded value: 4114.5; kWh
